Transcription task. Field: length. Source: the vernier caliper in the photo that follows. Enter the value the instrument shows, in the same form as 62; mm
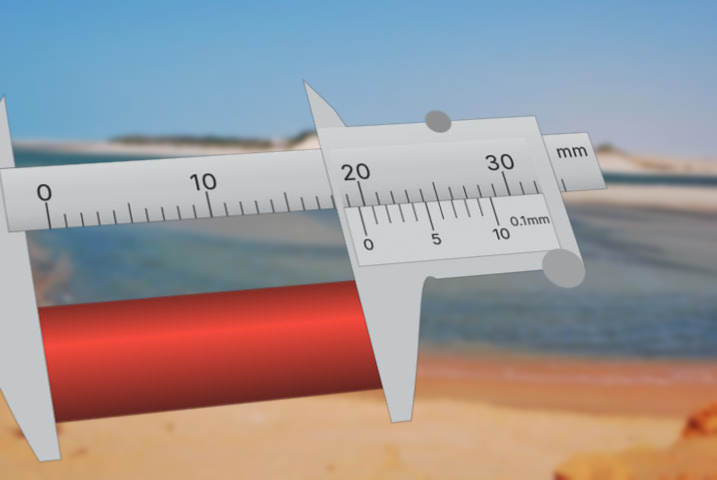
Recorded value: 19.6; mm
